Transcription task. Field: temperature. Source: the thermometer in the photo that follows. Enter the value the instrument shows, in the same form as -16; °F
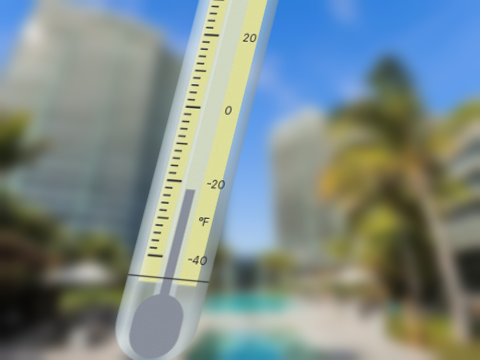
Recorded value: -22; °F
